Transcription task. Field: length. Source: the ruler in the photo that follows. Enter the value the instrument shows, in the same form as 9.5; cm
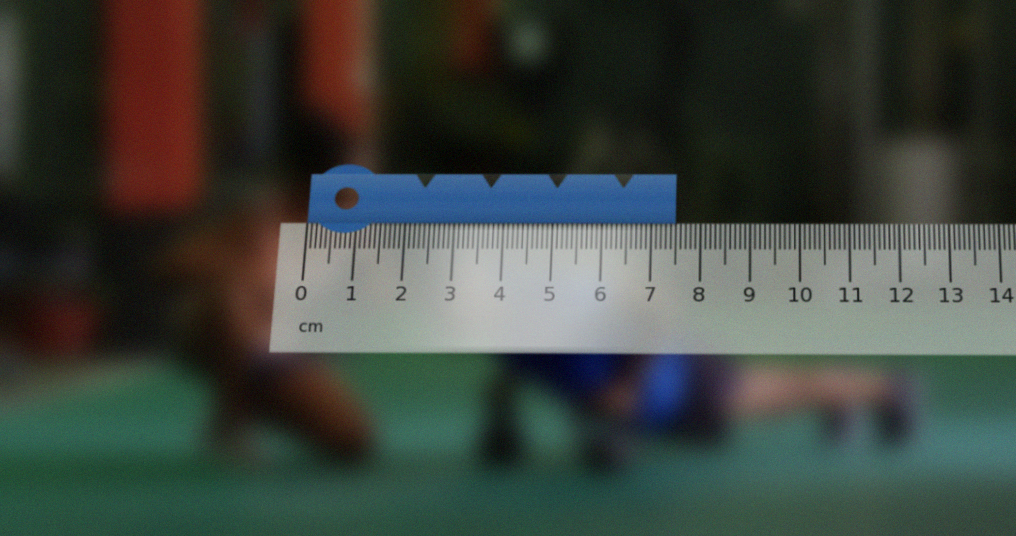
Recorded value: 7.5; cm
